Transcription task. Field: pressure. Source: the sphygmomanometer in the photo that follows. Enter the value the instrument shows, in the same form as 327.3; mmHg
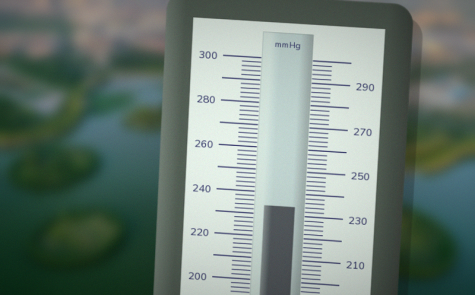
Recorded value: 234; mmHg
